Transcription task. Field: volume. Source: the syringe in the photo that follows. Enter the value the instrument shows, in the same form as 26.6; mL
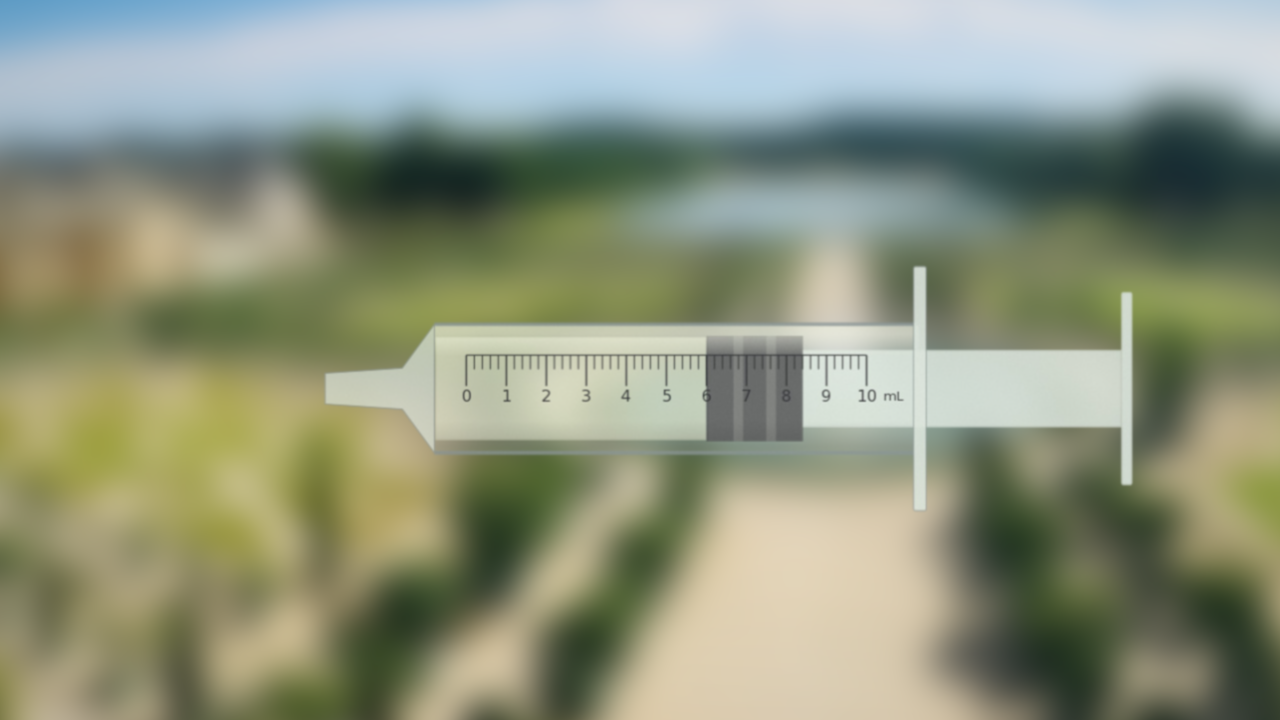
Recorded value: 6; mL
